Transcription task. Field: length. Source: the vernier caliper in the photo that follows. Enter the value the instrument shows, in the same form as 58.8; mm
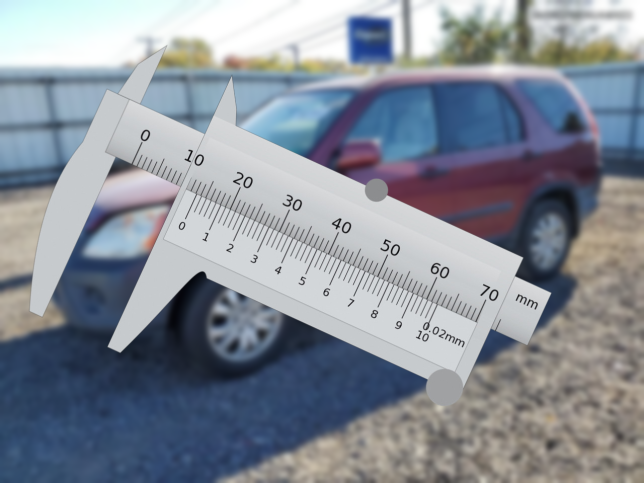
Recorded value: 13.2; mm
